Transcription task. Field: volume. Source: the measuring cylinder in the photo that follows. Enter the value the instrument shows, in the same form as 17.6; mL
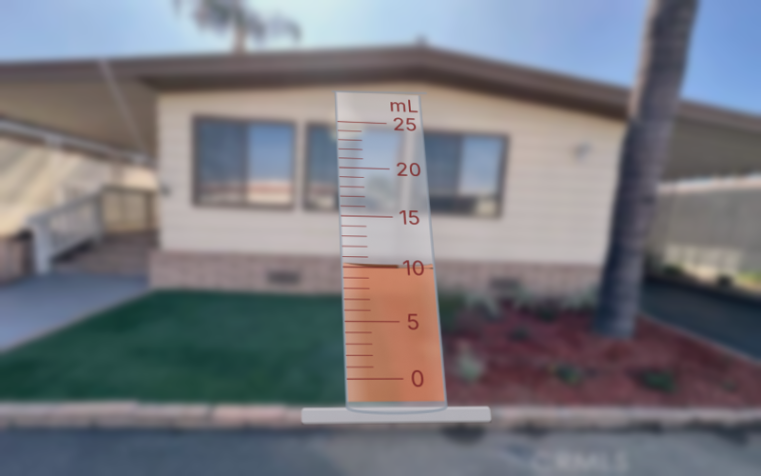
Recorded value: 10; mL
